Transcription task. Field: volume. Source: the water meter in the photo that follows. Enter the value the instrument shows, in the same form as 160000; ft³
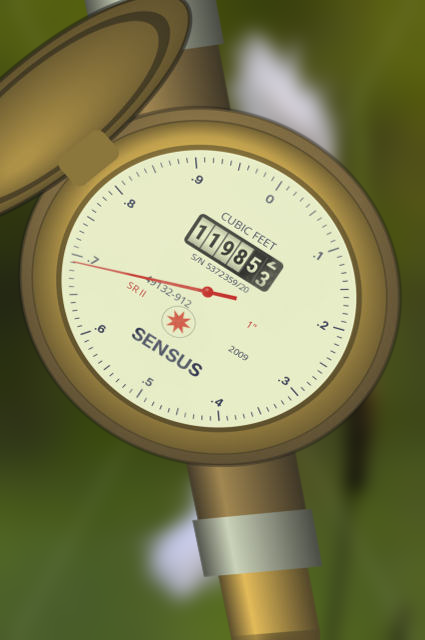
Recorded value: 119852.69; ft³
